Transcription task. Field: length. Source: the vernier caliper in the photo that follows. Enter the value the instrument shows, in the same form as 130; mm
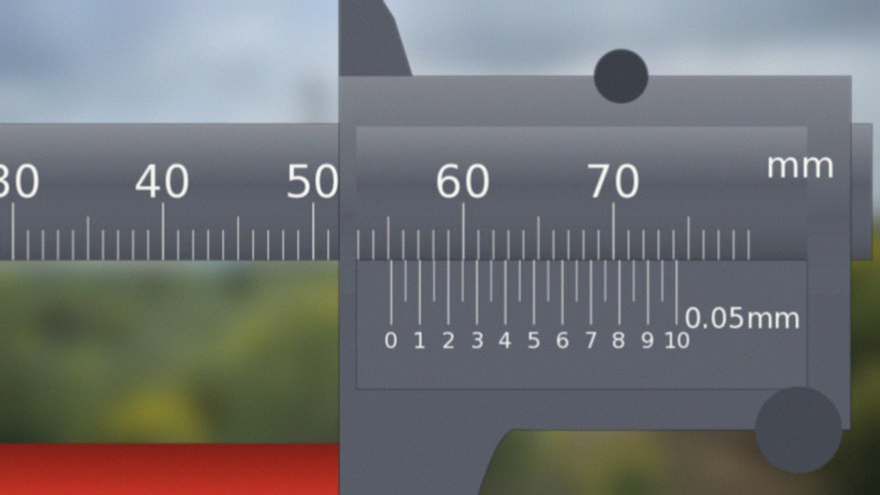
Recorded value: 55.2; mm
